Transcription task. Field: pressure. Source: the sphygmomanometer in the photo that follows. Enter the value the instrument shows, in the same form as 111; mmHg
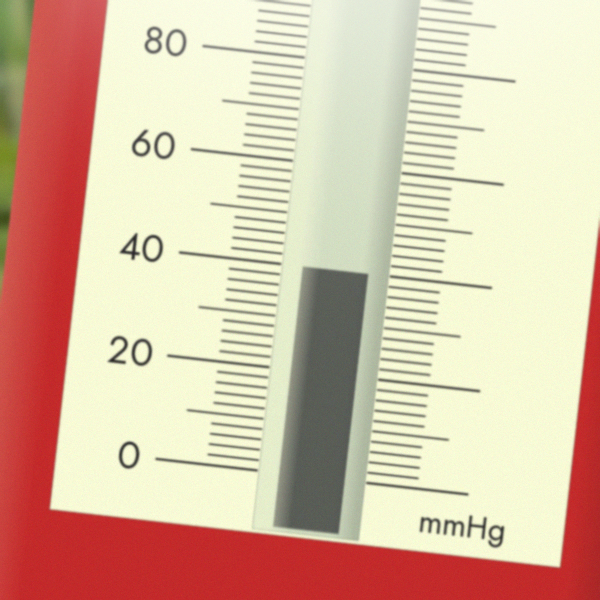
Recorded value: 40; mmHg
